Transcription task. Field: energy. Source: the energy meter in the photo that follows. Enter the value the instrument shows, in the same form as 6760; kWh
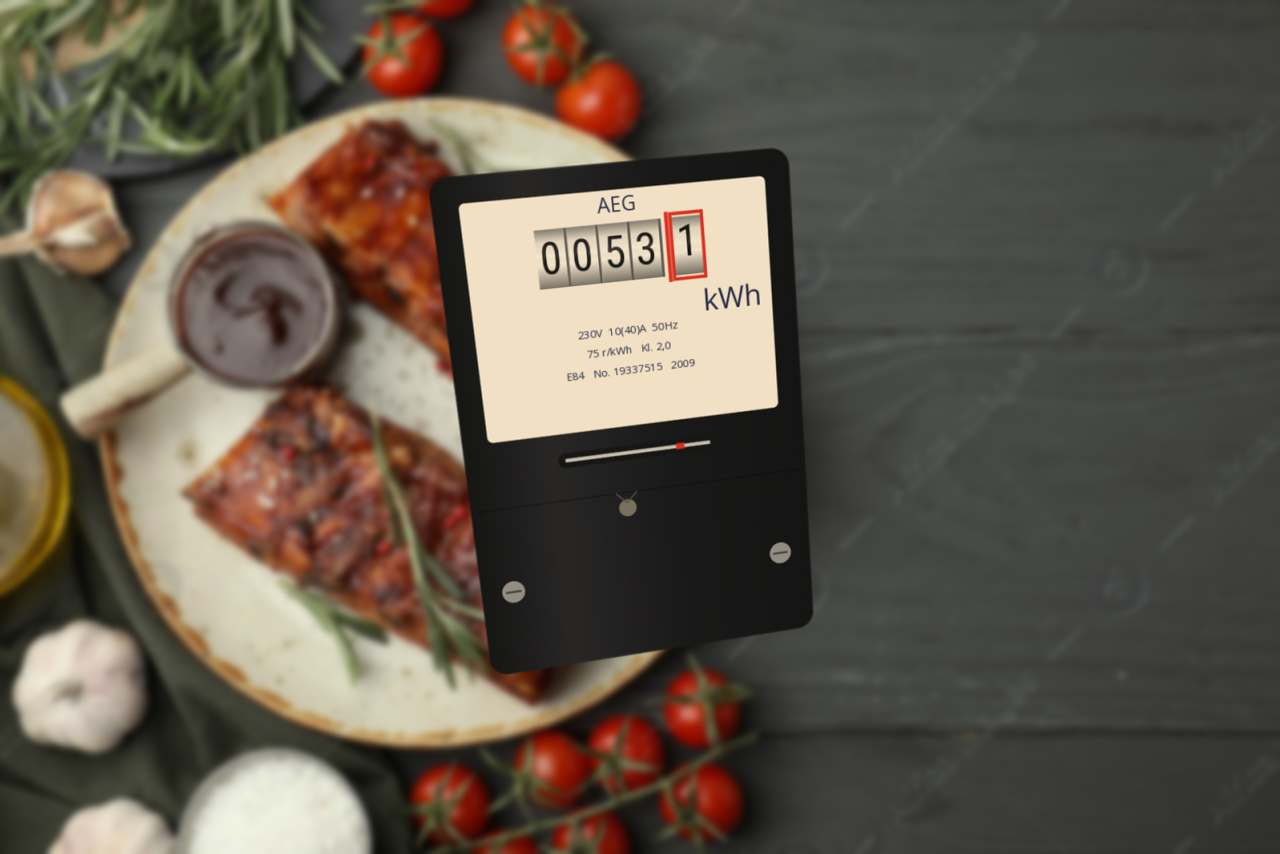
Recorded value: 53.1; kWh
